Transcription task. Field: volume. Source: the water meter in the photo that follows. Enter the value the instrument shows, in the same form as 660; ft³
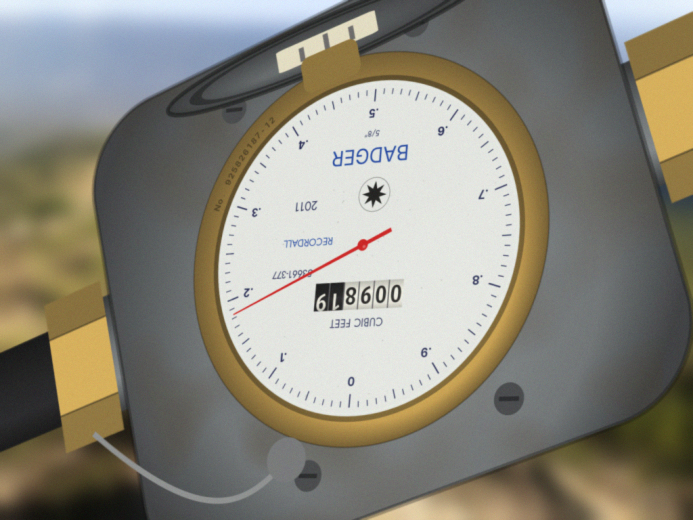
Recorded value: 9819.18; ft³
